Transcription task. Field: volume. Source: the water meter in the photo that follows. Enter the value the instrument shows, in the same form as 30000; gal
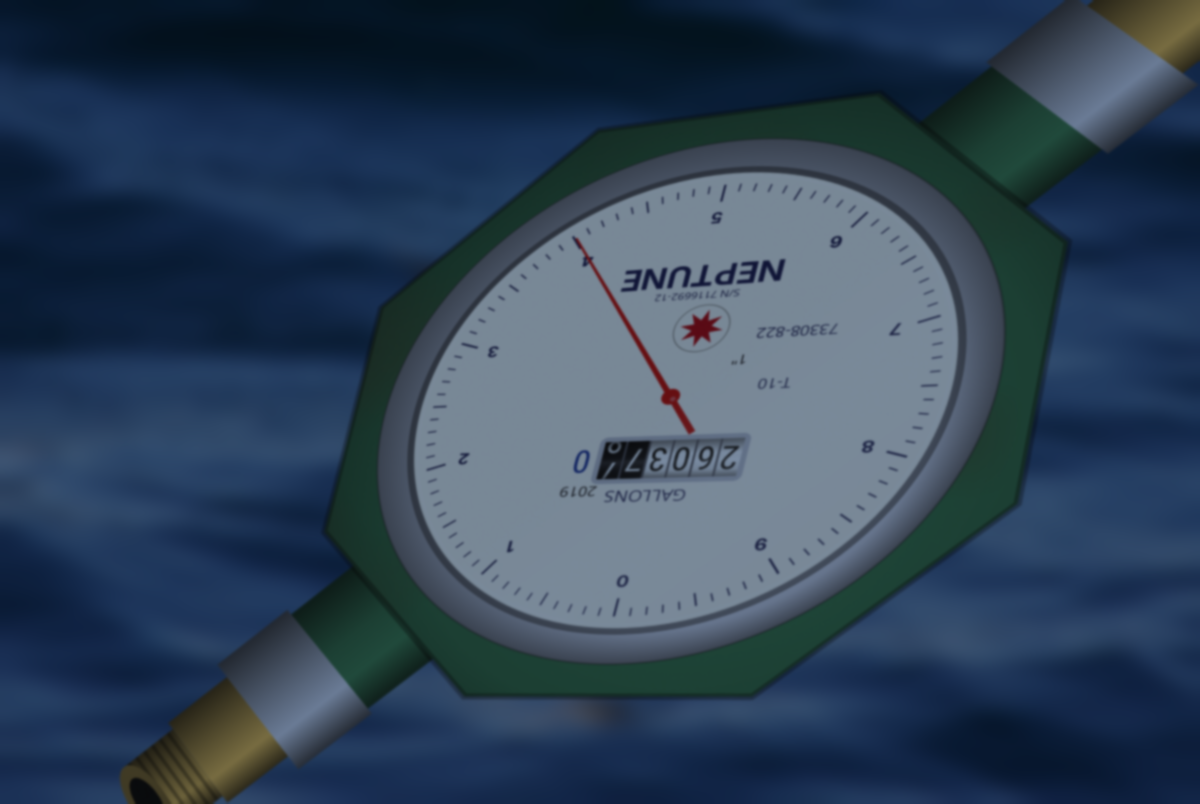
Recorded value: 2603774.0; gal
